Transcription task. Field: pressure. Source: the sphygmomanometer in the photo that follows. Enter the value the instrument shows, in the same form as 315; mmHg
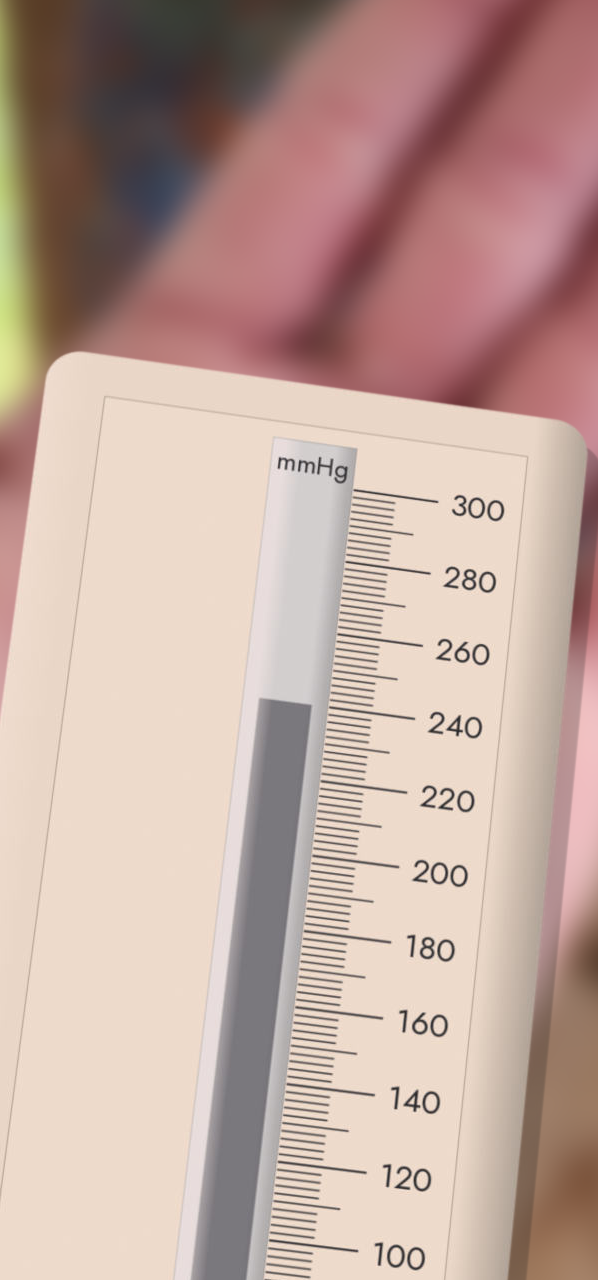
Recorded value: 240; mmHg
